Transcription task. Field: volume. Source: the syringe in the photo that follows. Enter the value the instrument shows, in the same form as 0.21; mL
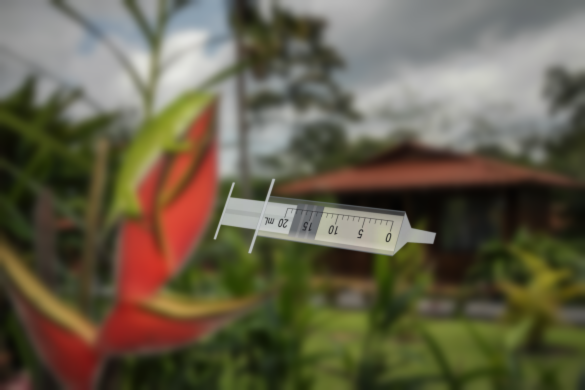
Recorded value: 13; mL
